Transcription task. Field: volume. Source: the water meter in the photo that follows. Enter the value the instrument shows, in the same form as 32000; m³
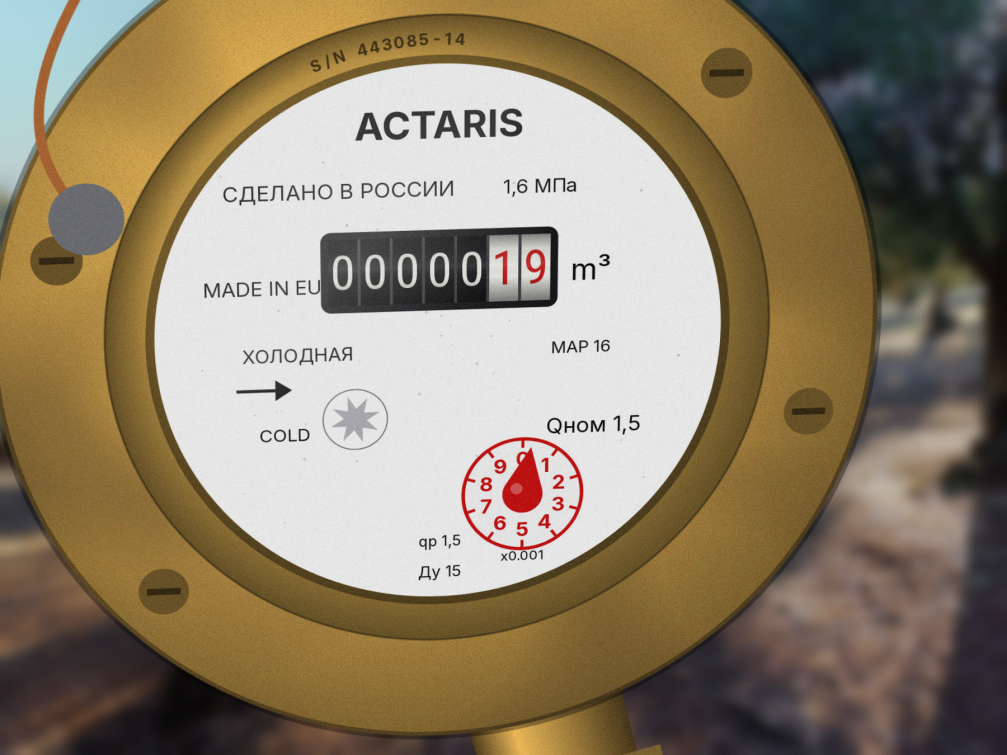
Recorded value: 0.190; m³
